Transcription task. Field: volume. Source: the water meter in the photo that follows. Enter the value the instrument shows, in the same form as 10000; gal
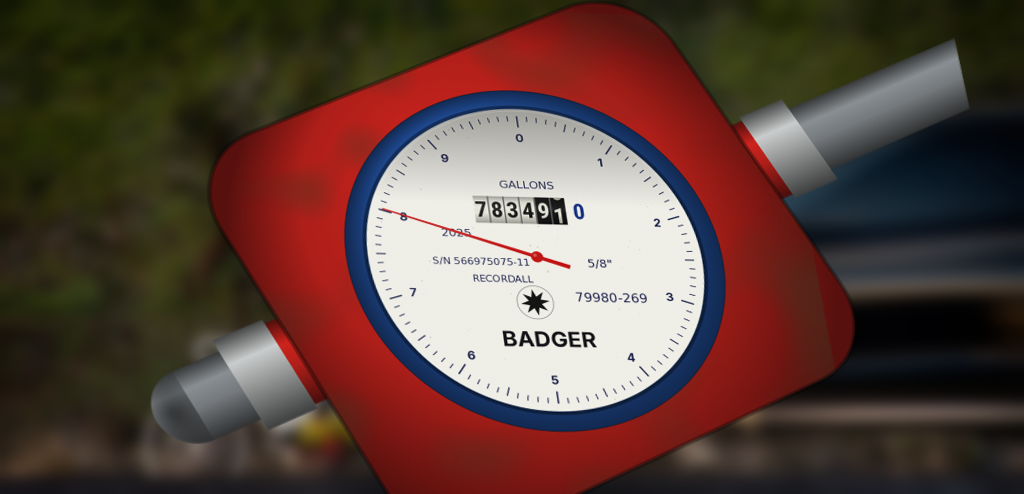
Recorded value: 7834908.0; gal
